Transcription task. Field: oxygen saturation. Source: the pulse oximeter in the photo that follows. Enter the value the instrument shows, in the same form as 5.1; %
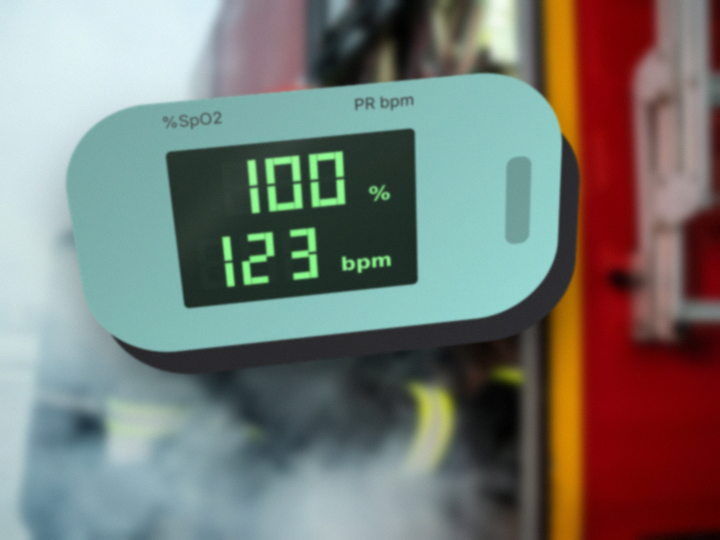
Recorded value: 100; %
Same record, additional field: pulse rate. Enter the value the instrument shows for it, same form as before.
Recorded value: 123; bpm
